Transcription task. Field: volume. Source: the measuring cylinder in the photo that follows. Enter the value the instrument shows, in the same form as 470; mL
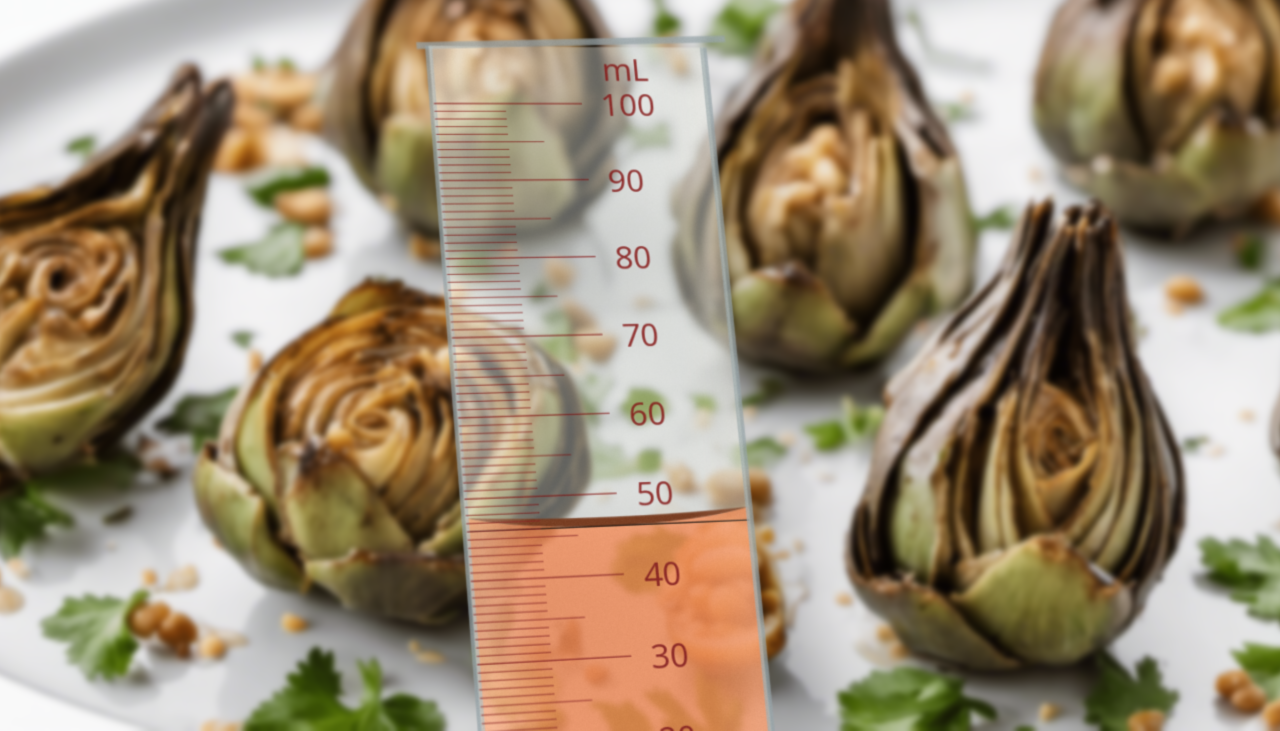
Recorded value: 46; mL
